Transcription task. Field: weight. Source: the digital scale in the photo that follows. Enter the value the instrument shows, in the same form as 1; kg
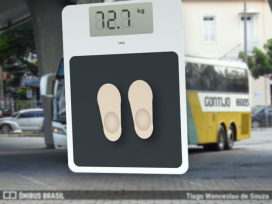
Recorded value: 72.7; kg
